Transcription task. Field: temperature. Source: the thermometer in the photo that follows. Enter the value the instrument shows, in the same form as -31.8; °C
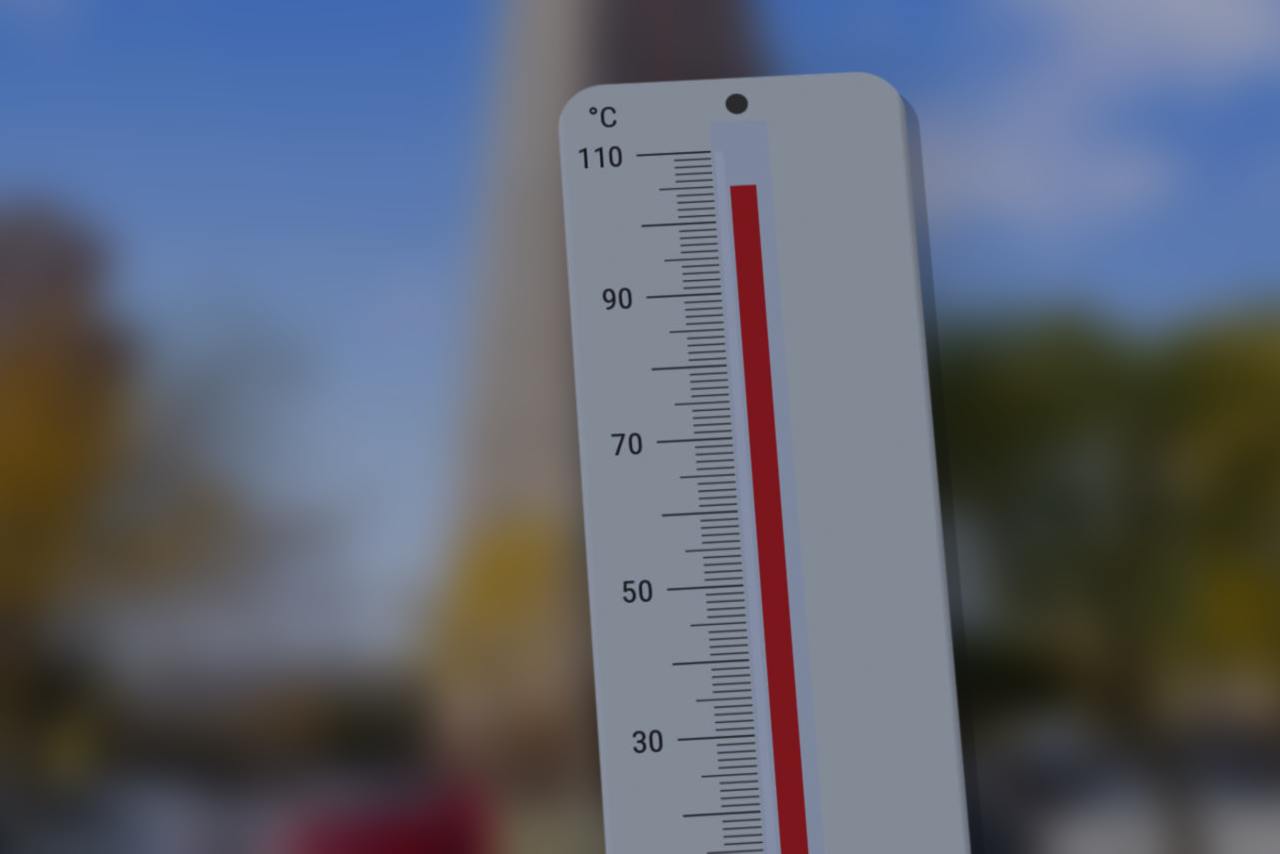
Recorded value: 105; °C
